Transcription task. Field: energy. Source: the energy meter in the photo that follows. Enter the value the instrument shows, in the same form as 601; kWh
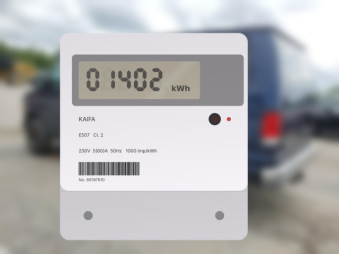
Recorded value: 1402; kWh
